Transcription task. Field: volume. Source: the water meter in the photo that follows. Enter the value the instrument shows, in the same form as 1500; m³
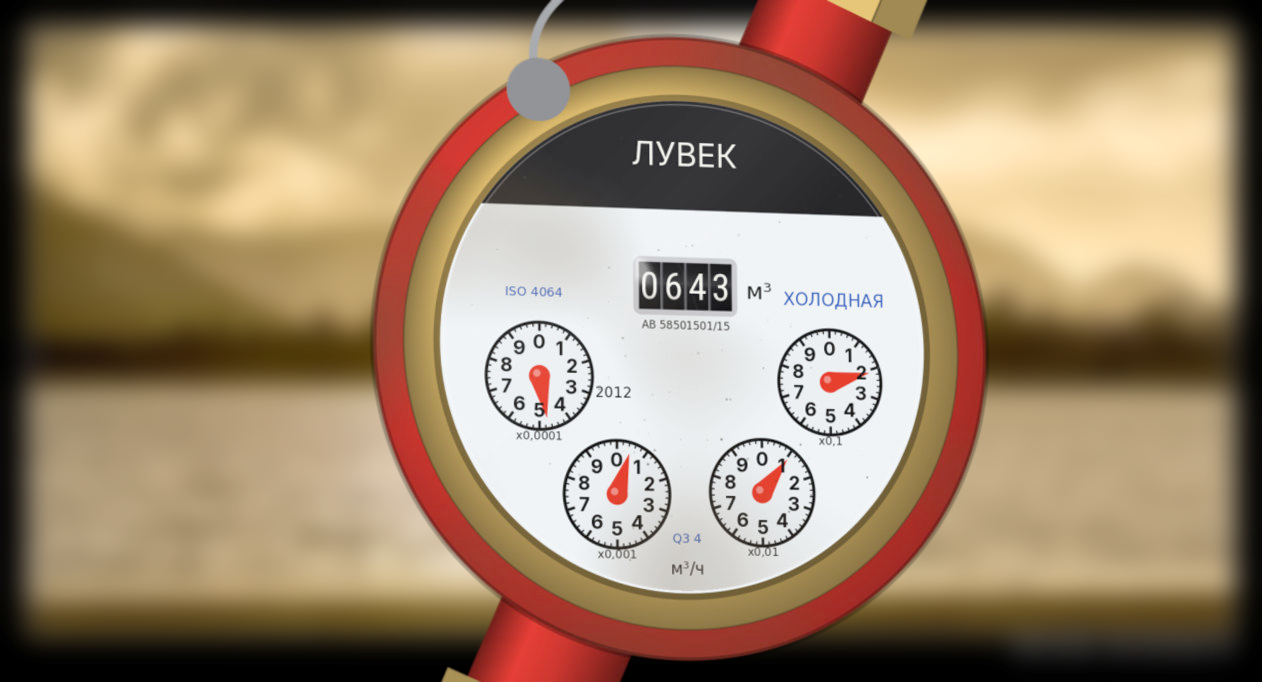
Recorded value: 643.2104; m³
